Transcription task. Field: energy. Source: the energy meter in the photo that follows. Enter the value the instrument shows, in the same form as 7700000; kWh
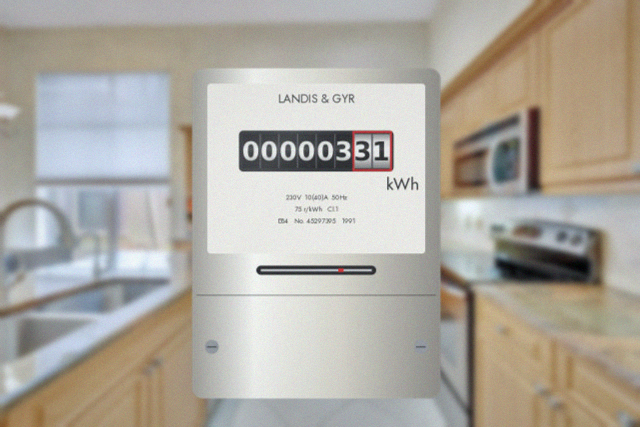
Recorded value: 3.31; kWh
